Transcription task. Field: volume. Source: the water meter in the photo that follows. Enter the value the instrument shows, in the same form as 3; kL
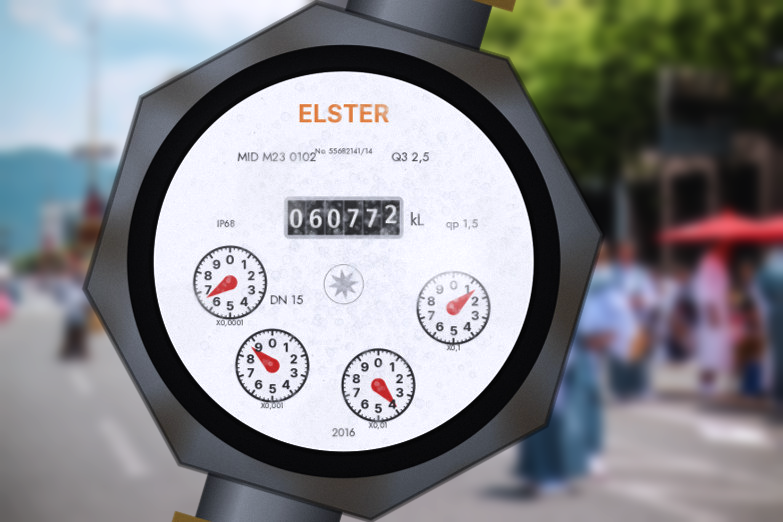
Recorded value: 60772.1386; kL
